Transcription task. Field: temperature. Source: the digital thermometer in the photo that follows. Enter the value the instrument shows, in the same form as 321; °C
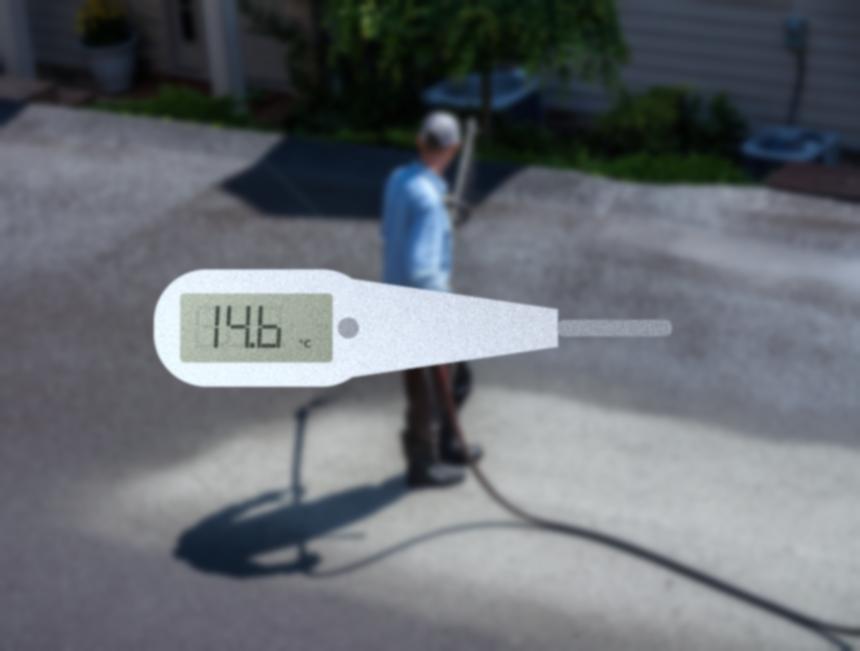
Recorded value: 14.6; °C
